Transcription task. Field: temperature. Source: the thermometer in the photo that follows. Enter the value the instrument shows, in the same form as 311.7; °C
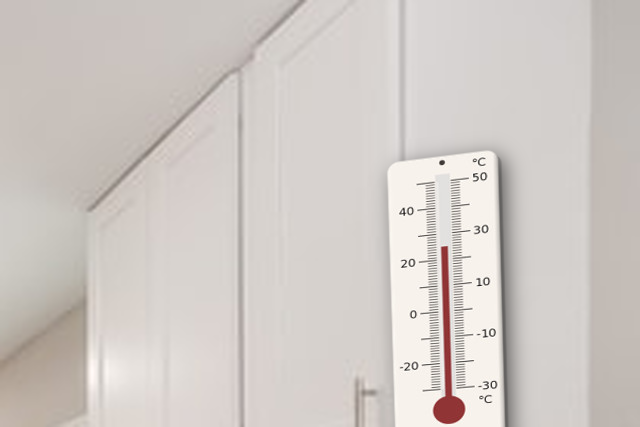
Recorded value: 25; °C
